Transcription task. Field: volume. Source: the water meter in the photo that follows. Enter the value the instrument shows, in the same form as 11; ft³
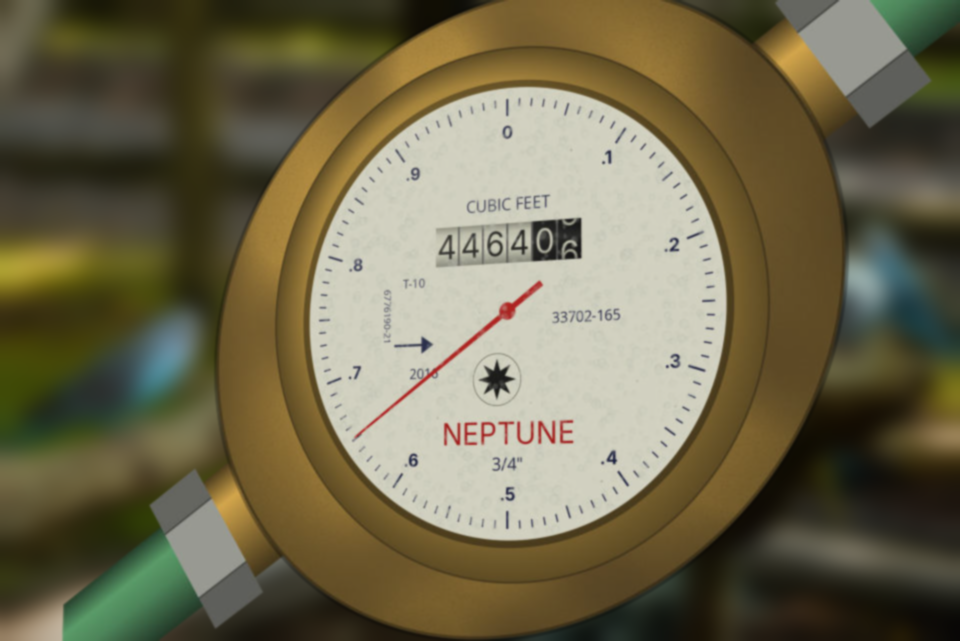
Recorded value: 446405.65; ft³
